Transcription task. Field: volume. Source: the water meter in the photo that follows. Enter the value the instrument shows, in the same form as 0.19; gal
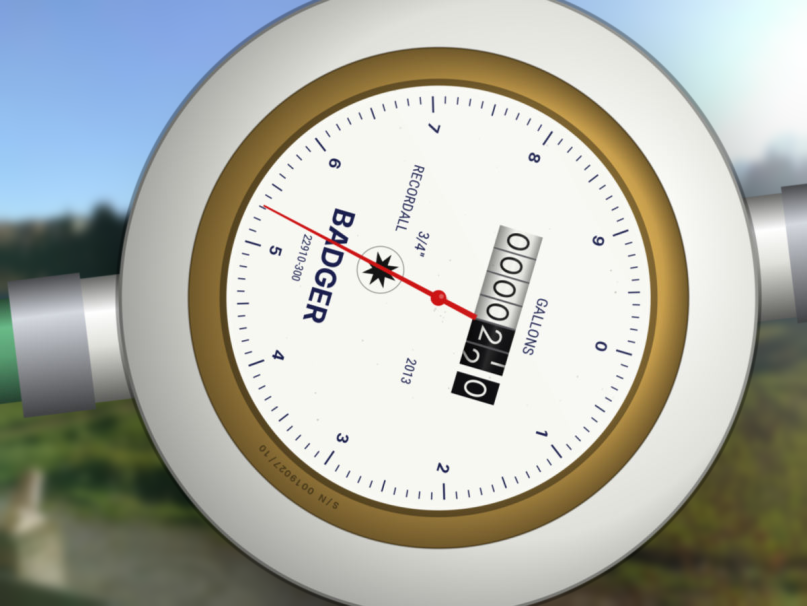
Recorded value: 215.3; gal
